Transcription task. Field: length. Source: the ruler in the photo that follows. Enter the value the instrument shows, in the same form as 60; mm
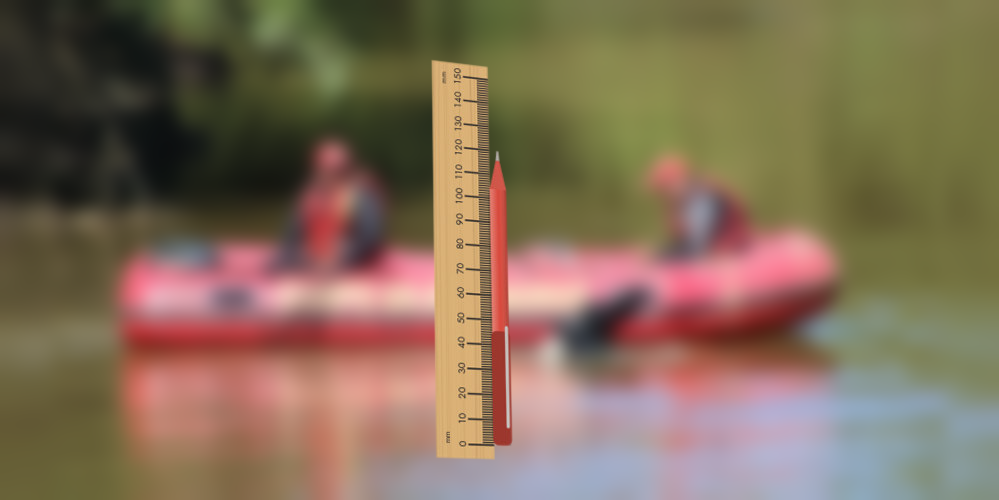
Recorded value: 120; mm
